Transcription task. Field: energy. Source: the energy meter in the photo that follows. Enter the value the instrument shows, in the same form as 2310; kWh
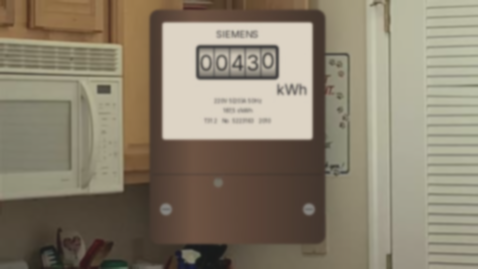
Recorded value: 430; kWh
